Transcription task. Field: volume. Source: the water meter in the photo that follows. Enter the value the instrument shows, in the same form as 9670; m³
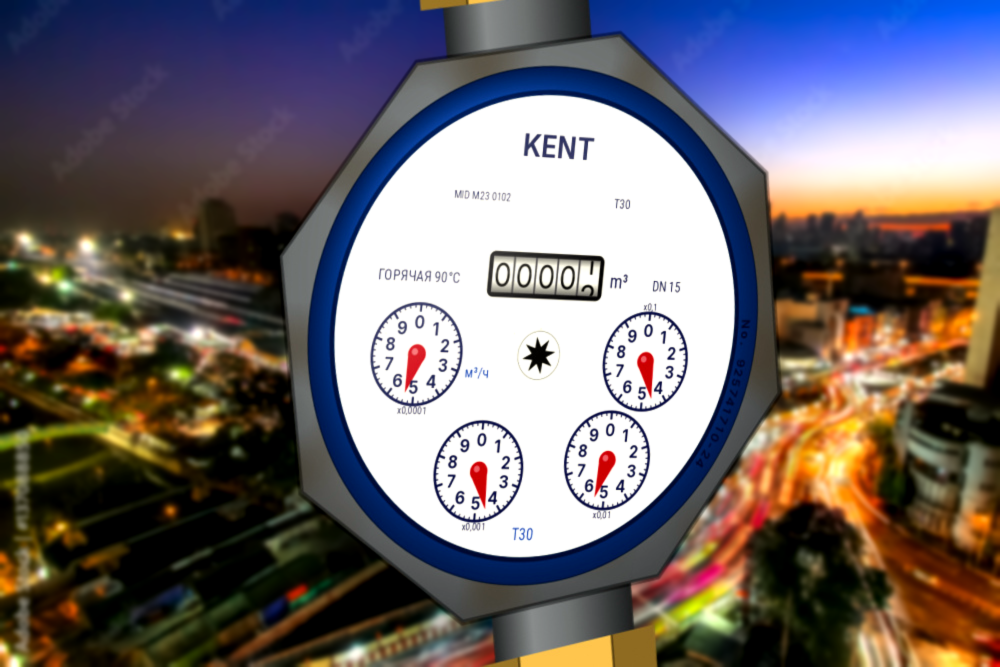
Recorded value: 1.4545; m³
